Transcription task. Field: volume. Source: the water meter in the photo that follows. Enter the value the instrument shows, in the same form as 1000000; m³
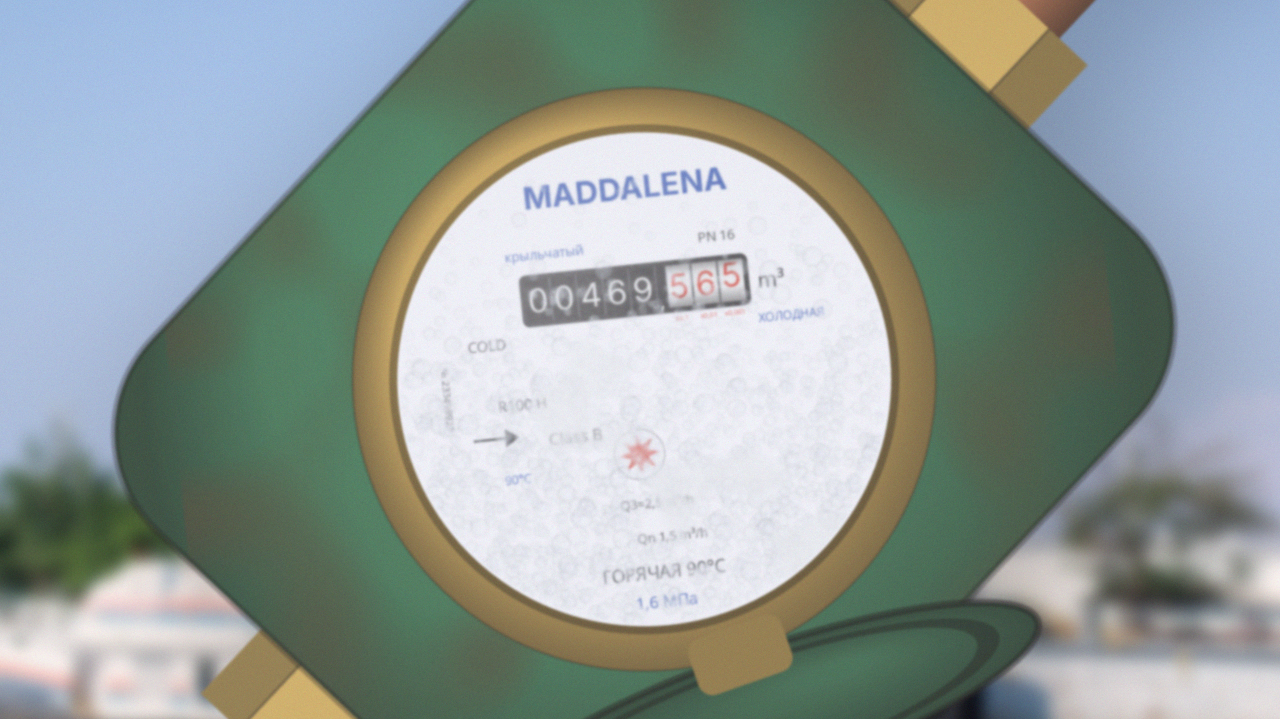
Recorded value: 469.565; m³
